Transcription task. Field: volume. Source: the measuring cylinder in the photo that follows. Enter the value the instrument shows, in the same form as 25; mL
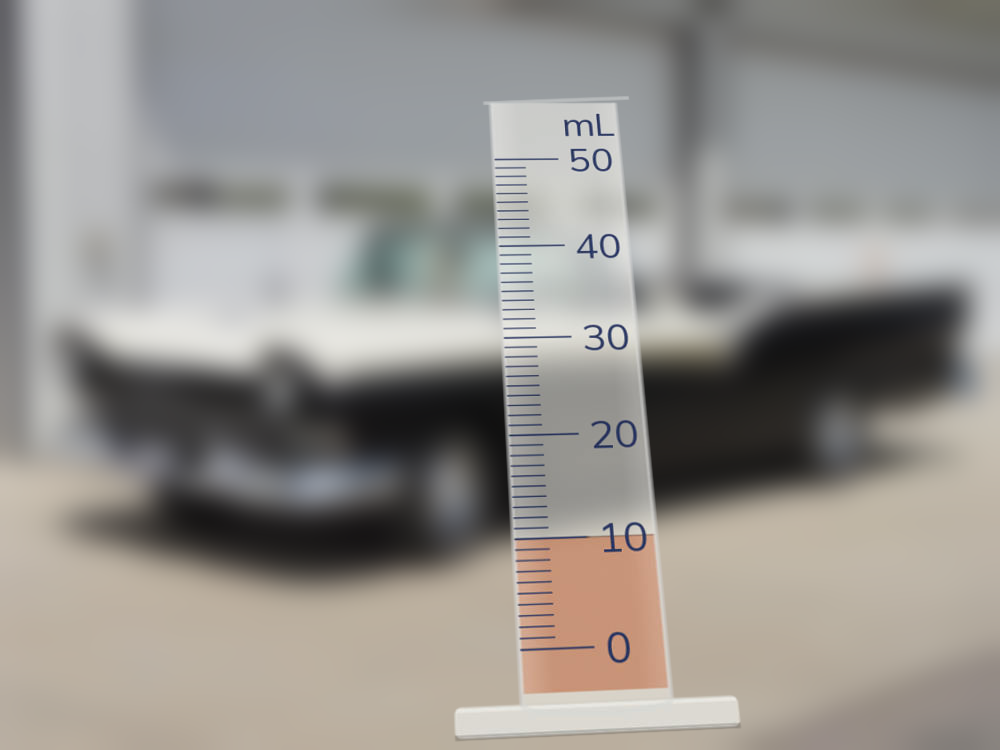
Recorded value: 10; mL
